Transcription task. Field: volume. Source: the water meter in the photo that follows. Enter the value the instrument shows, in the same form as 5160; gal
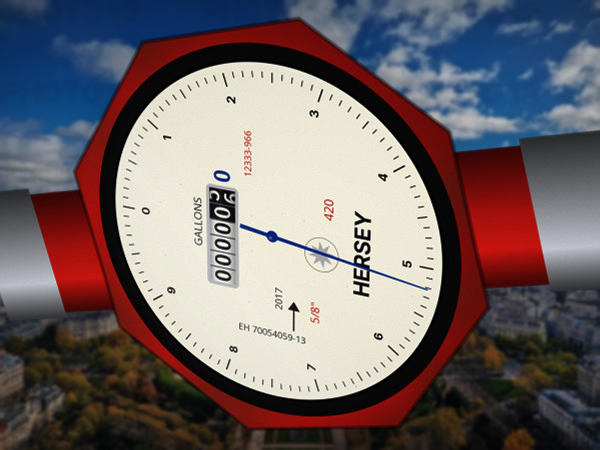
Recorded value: 55.2; gal
